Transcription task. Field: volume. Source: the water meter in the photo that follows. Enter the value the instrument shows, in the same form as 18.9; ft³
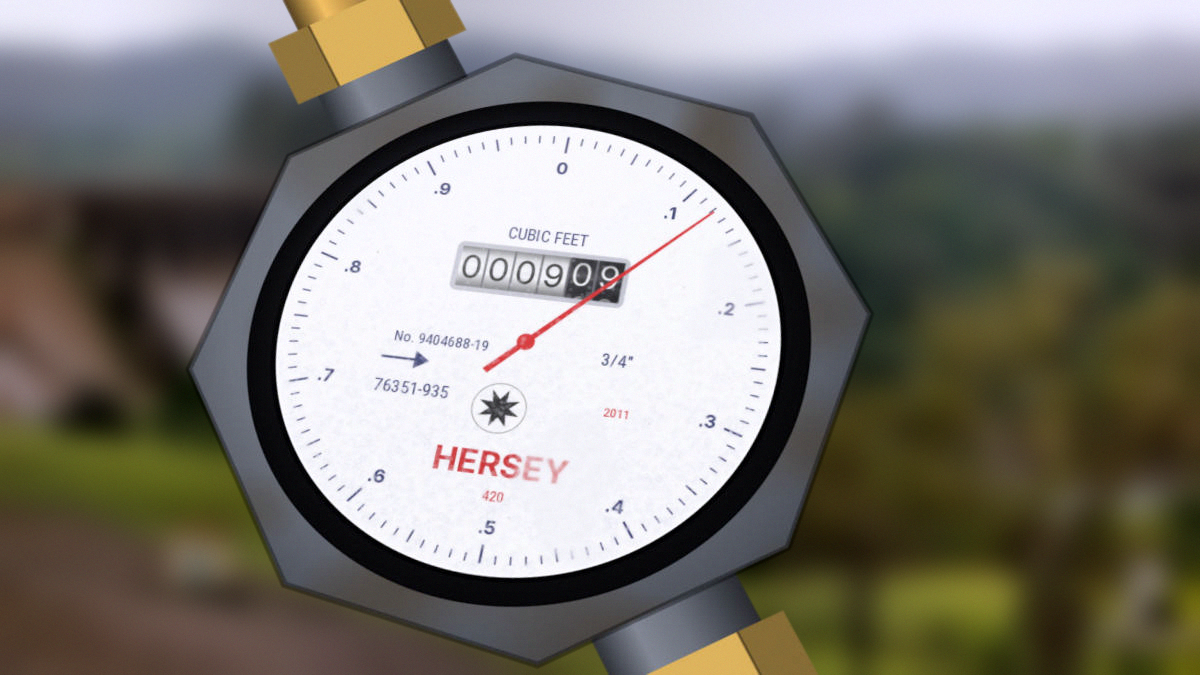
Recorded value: 909.12; ft³
